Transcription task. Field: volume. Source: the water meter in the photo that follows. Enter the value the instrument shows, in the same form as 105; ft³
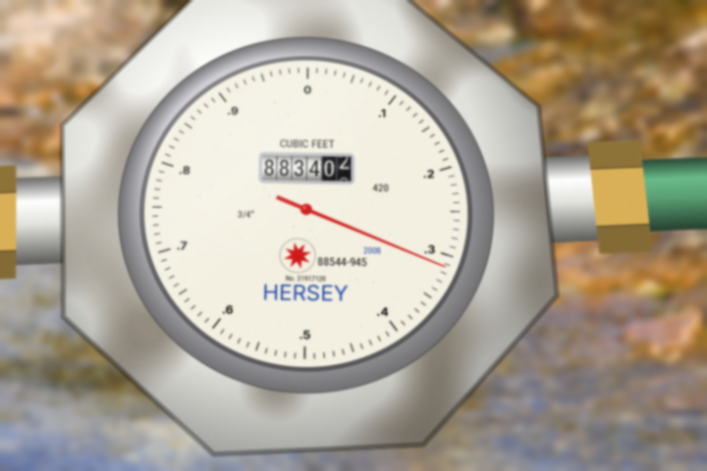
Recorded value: 883402.31; ft³
